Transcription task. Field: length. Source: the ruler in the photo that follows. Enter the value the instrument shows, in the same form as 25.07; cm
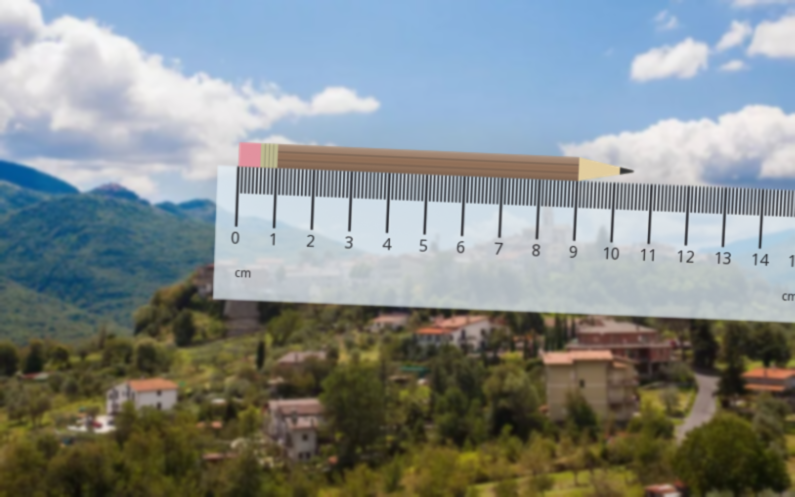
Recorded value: 10.5; cm
